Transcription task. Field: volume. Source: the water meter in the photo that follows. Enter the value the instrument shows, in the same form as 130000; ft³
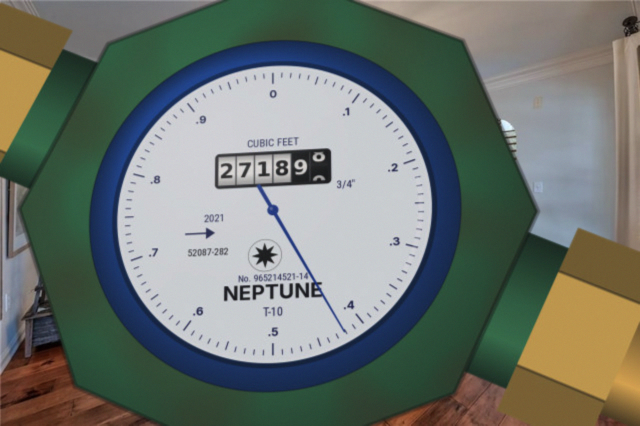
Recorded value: 271898.42; ft³
